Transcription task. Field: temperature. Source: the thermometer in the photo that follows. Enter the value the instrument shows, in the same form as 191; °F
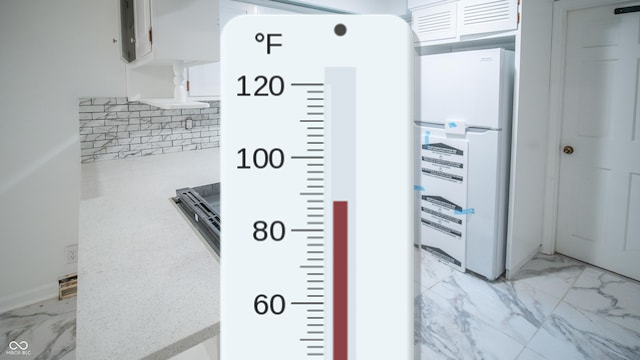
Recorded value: 88; °F
